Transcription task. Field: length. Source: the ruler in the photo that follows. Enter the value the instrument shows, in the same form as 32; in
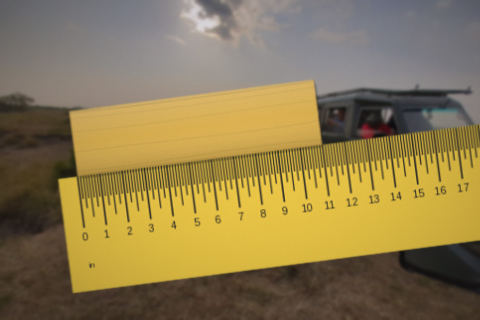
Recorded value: 11; in
